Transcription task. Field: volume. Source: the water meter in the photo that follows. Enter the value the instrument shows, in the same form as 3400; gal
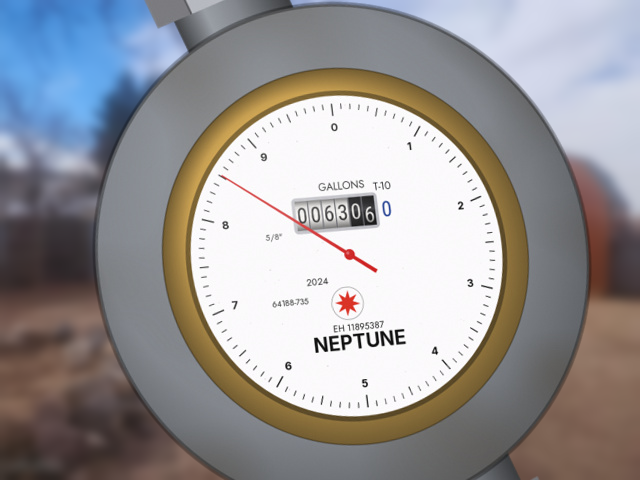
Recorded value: 63058.5; gal
